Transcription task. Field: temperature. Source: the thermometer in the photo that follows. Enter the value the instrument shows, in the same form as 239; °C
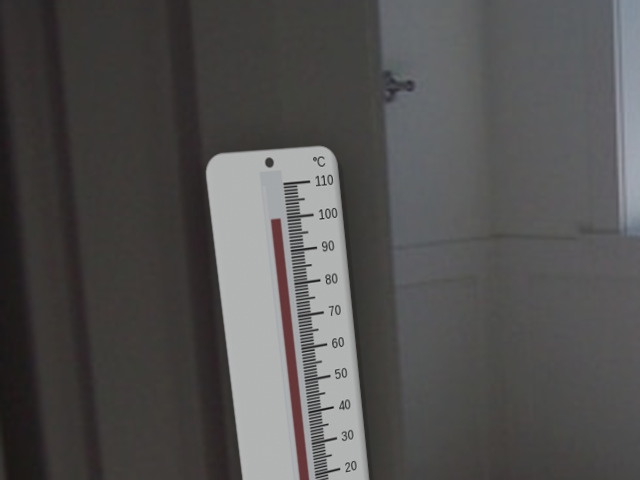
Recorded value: 100; °C
